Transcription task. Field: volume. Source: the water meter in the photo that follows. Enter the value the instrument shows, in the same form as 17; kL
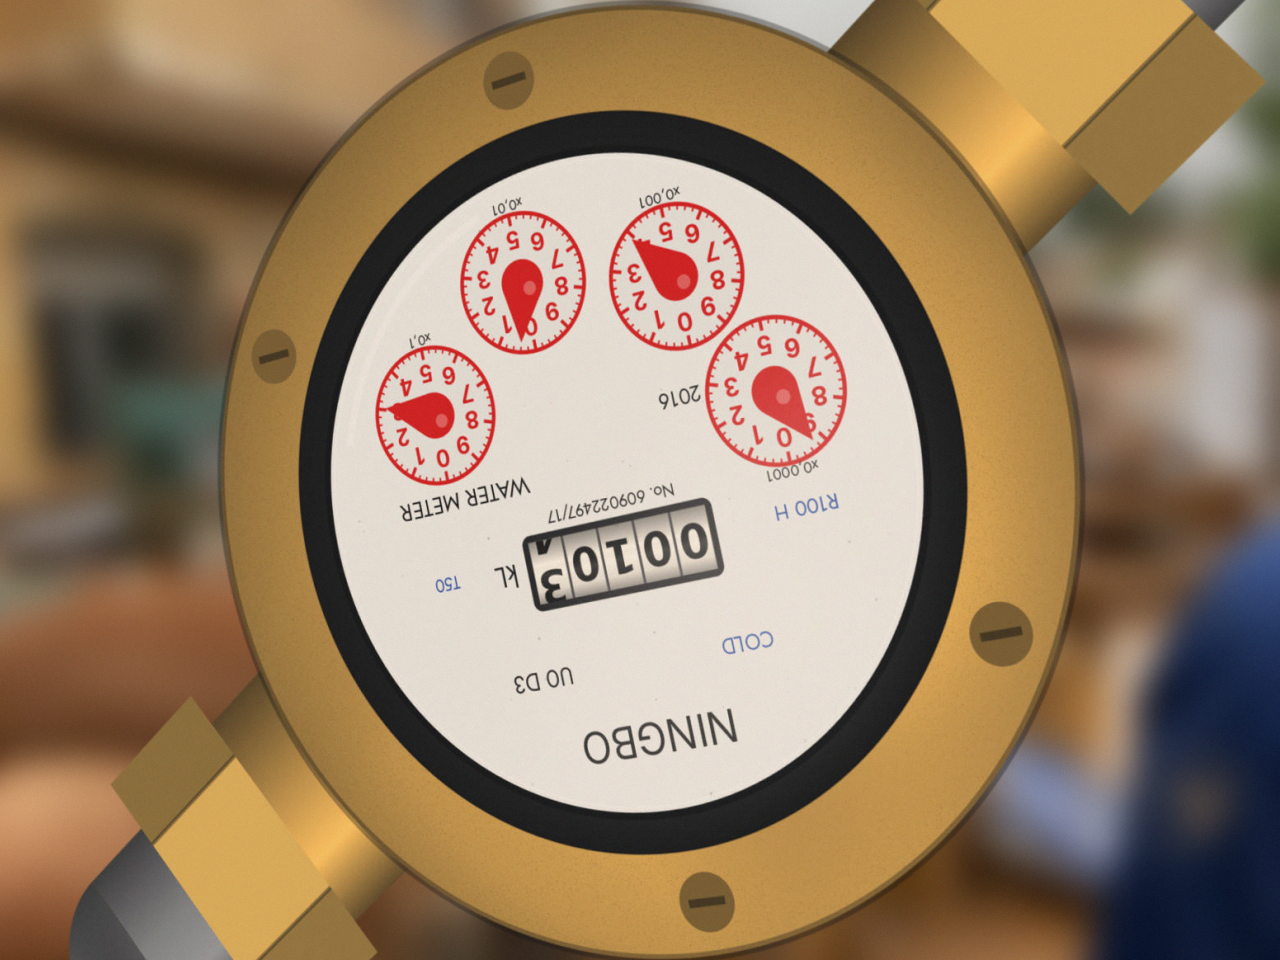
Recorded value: 103.3039; kL
